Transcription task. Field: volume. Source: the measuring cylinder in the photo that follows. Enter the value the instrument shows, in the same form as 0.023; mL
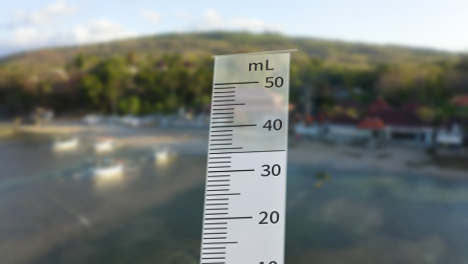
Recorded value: 34; mL
